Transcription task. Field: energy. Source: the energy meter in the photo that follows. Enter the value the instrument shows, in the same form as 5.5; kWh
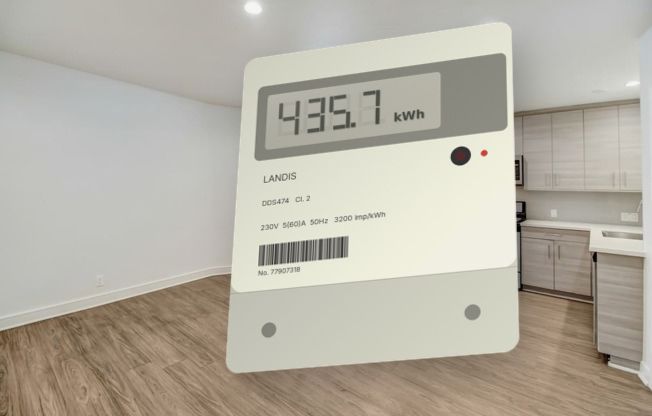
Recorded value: 435.7; kWh
